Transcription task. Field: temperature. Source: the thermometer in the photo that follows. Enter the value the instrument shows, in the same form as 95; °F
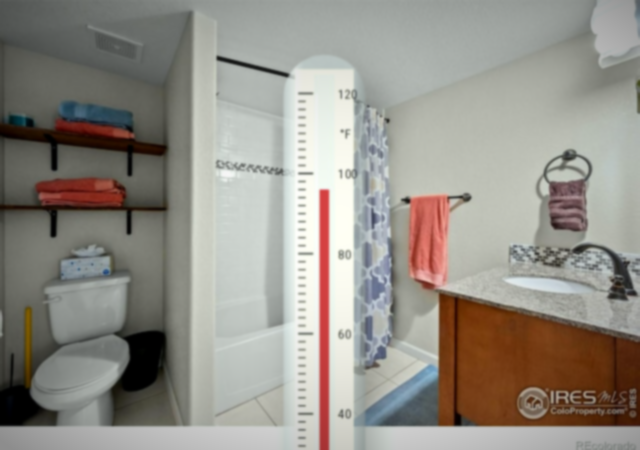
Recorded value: 96; °F
